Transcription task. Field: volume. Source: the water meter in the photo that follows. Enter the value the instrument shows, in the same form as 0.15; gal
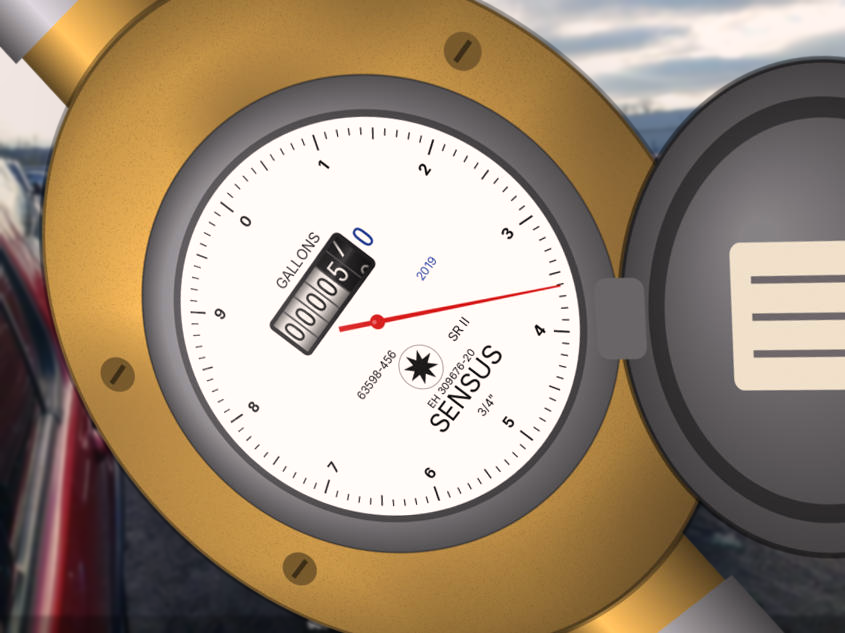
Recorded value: 573.6; gal
